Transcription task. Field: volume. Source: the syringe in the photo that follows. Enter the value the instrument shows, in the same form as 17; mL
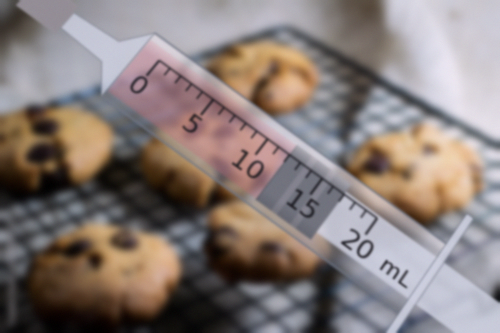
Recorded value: 12; mL
